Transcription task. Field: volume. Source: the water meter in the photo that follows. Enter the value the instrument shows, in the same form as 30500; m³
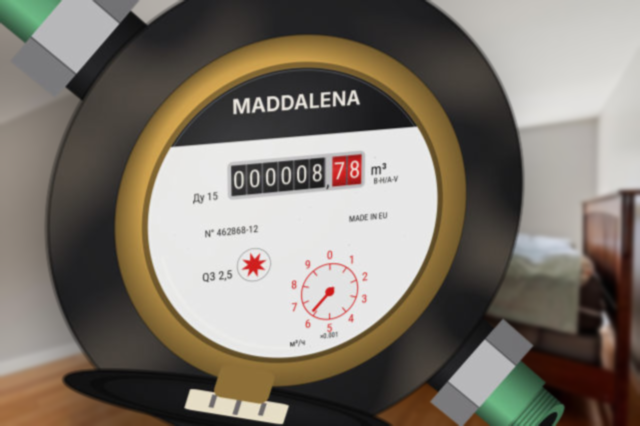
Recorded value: 8.786; m³
